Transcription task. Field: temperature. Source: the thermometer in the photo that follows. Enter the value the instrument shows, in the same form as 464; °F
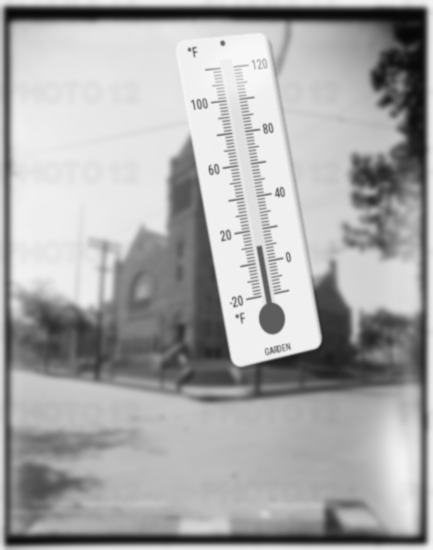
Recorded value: 10; °F
